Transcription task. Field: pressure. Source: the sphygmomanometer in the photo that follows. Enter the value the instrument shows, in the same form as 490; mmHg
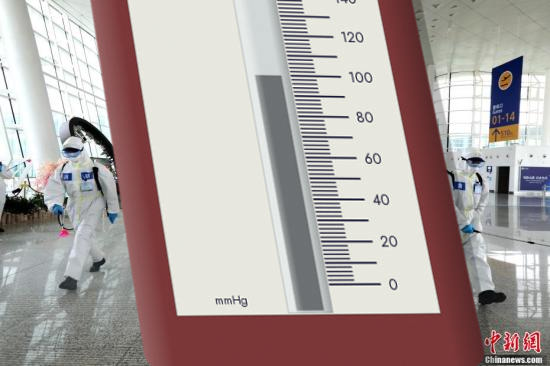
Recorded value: 100; mmHg
